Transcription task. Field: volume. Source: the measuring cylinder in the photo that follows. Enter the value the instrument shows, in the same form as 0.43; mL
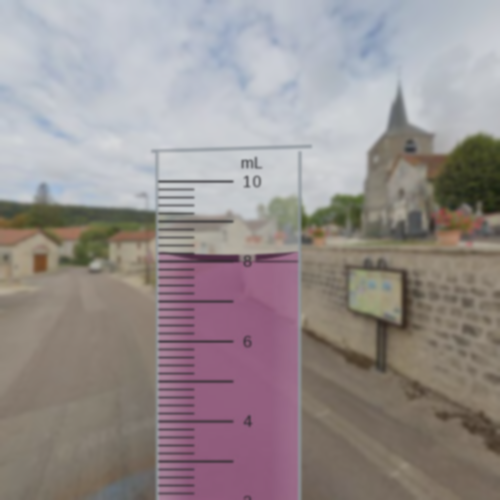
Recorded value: 8; mL
